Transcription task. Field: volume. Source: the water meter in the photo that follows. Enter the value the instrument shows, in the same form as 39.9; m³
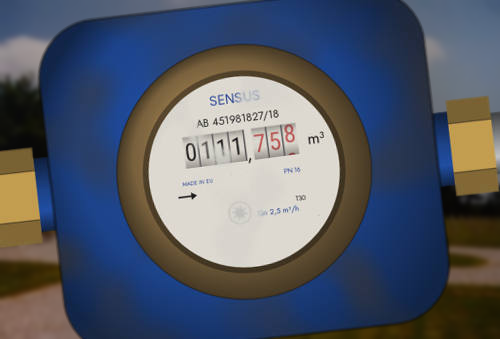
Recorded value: 111.758; m³
